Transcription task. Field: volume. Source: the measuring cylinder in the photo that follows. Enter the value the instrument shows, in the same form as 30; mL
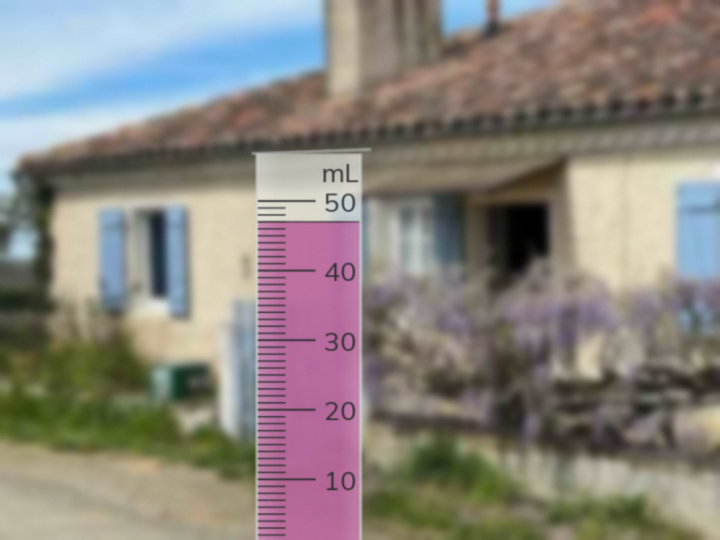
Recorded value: 47; mL
